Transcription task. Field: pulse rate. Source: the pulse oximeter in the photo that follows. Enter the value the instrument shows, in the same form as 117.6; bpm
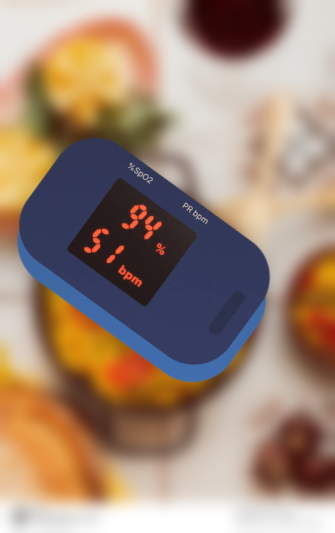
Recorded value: 51; bpm
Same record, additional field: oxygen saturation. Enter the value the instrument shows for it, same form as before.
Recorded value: 94; %
